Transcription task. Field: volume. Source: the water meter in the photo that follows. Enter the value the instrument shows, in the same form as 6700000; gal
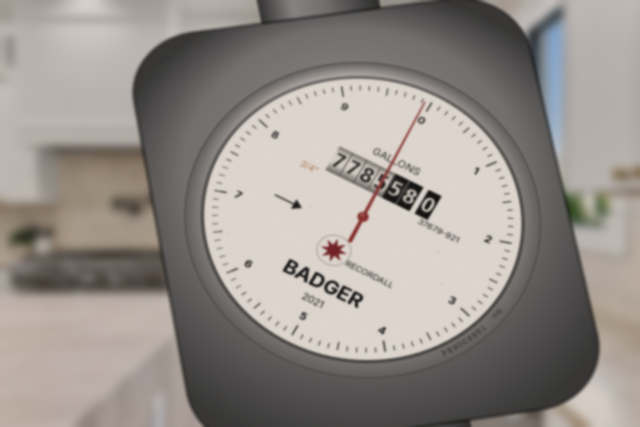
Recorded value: 7785579.9; gal
